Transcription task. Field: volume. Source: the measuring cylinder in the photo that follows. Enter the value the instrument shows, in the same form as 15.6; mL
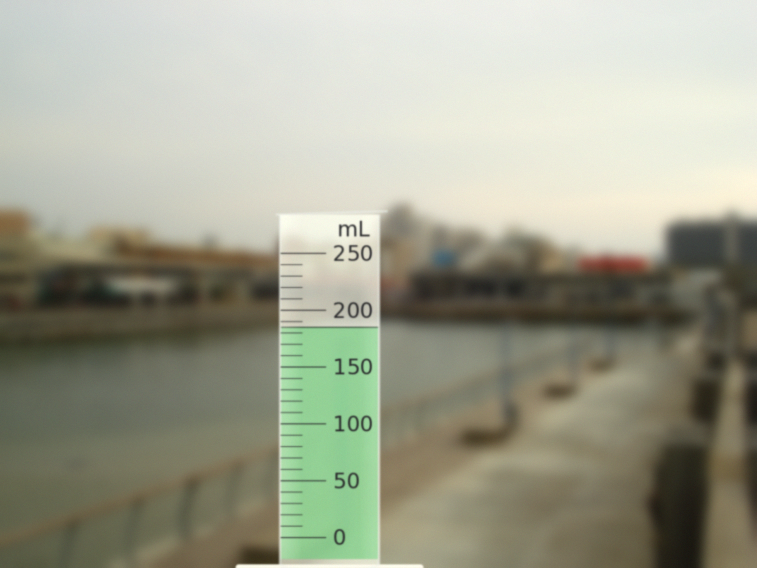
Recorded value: 185; mL
